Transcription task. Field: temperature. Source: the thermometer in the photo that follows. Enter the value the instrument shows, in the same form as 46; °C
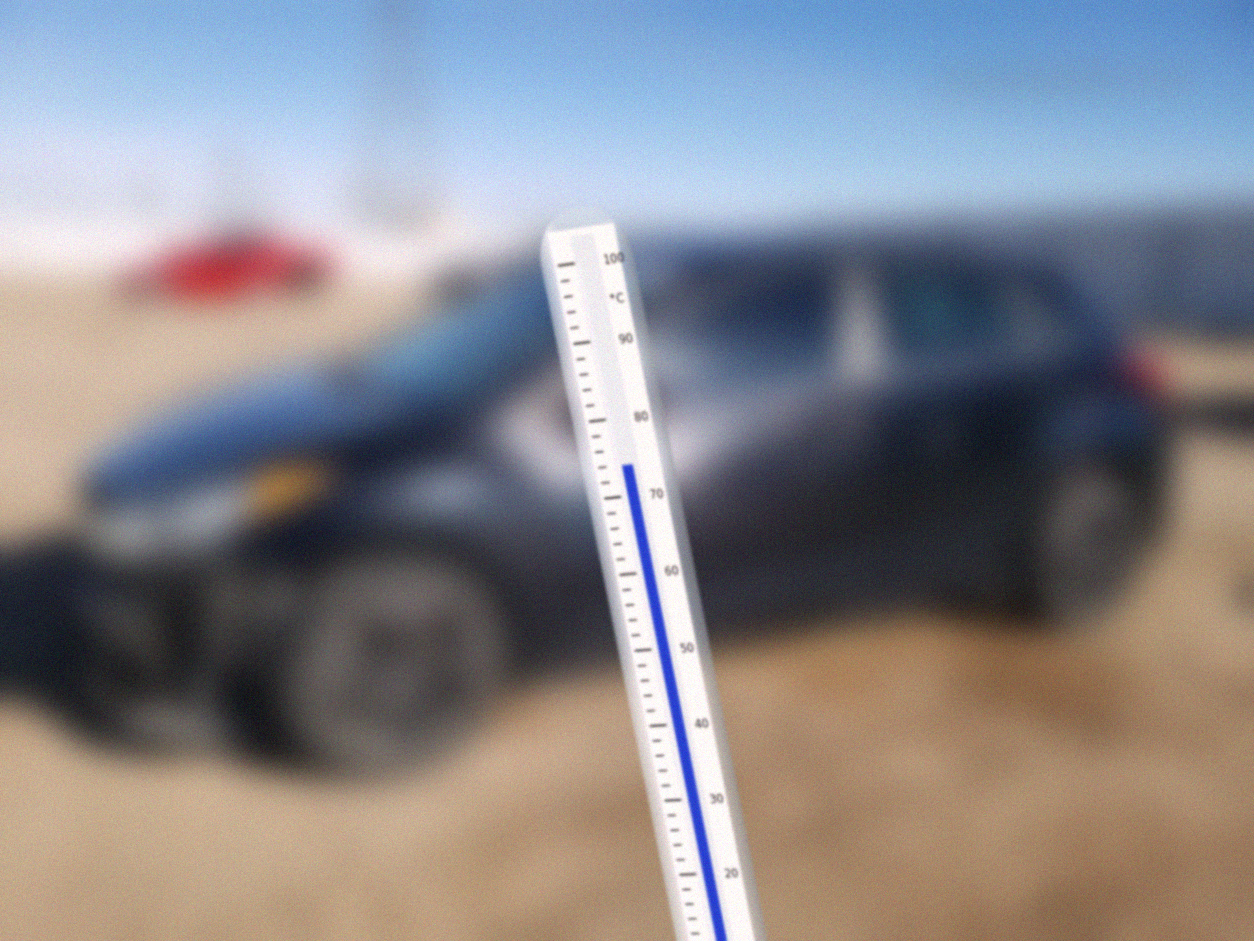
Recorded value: 74; °C
